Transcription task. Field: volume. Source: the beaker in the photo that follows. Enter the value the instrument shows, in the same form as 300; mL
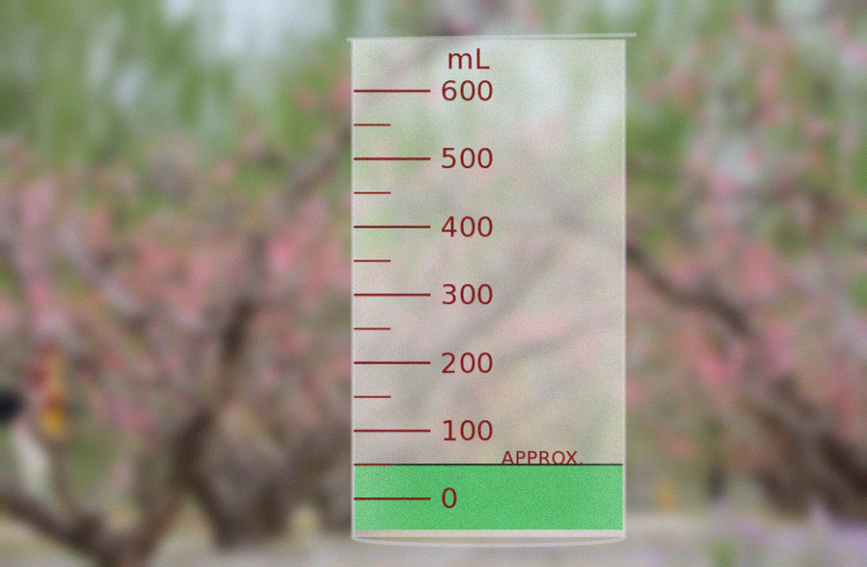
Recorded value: 50; mL
